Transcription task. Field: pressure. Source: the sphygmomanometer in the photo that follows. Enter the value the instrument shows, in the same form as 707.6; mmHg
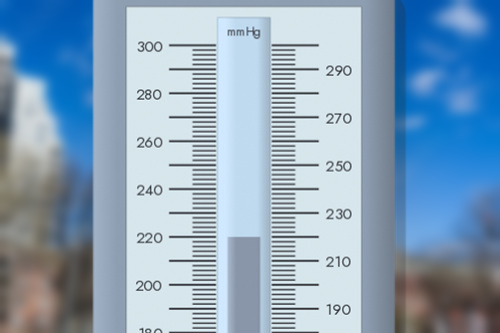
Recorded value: 220; mmHg
